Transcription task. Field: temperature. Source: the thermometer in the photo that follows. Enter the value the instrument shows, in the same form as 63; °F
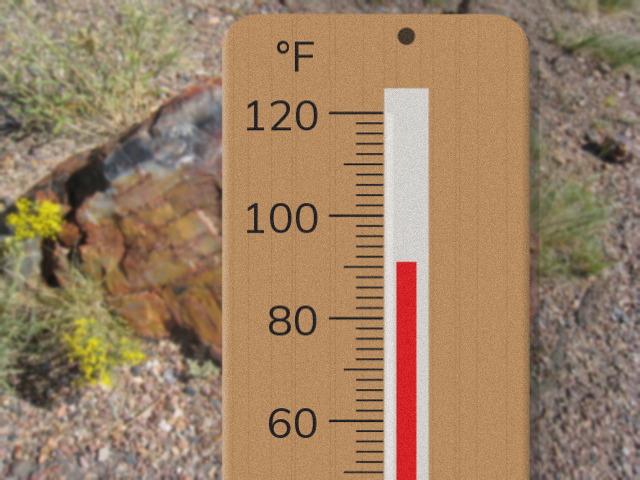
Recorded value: 91; °F
